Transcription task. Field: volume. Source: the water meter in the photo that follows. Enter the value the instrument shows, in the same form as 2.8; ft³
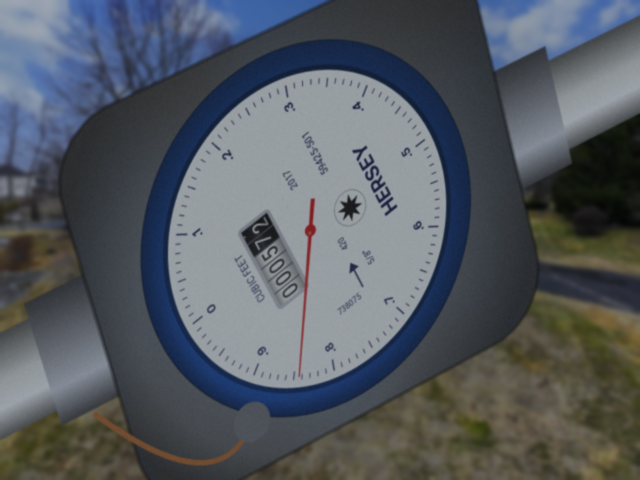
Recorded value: 571.84; ft³
